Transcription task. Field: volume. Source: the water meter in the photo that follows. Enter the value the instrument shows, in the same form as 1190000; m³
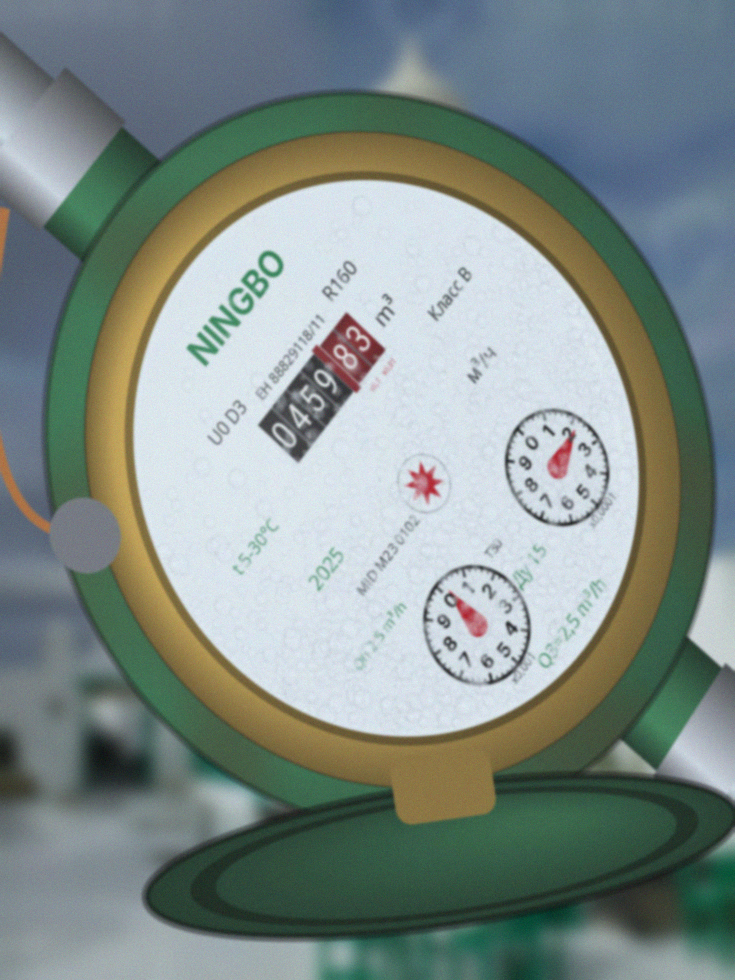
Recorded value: 459.8302; m³
